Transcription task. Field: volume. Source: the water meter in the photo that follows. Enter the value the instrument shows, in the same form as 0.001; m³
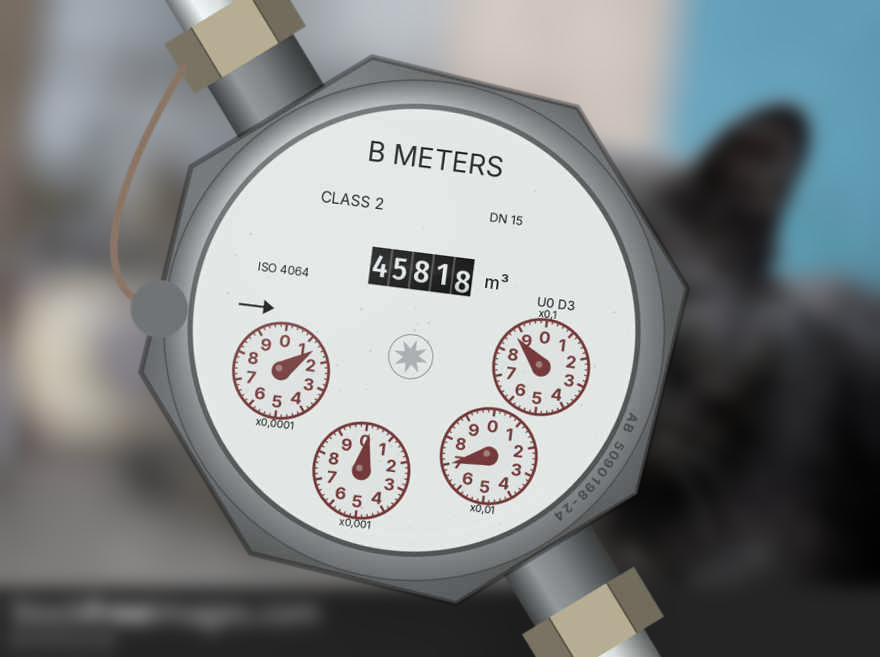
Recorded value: 45817.8701; m³
